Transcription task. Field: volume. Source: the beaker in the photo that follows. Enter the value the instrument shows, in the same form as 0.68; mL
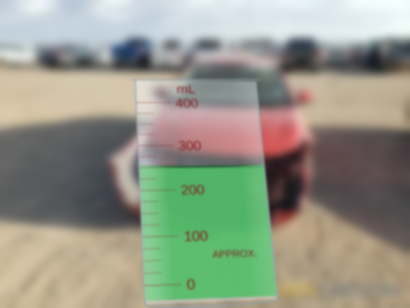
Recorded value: 250; mL
